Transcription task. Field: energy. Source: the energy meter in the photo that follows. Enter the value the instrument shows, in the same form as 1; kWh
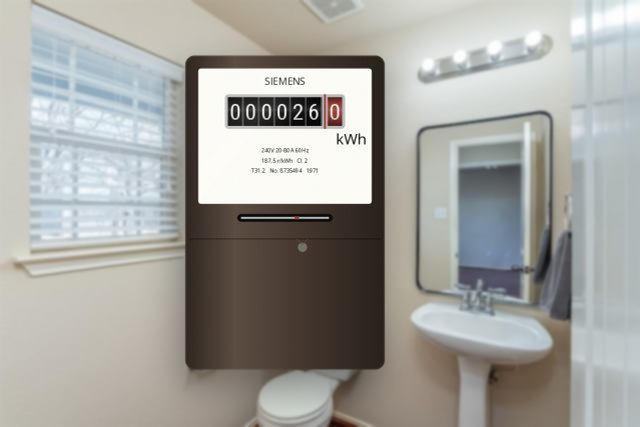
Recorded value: 26.0; kWh
